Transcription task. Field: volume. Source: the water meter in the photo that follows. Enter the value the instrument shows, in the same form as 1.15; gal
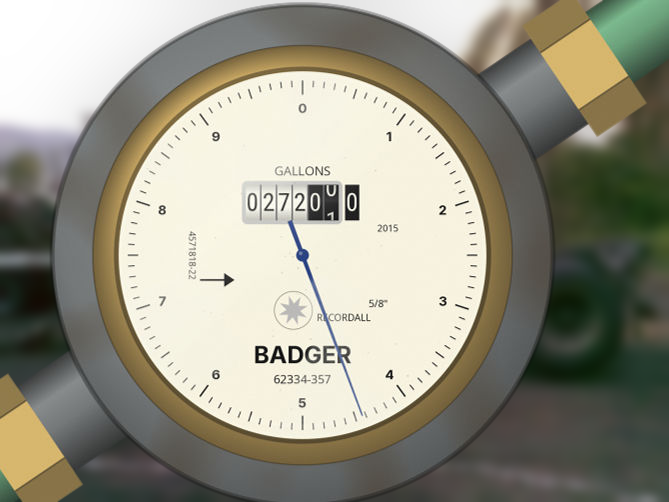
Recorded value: 272004.4; gal
